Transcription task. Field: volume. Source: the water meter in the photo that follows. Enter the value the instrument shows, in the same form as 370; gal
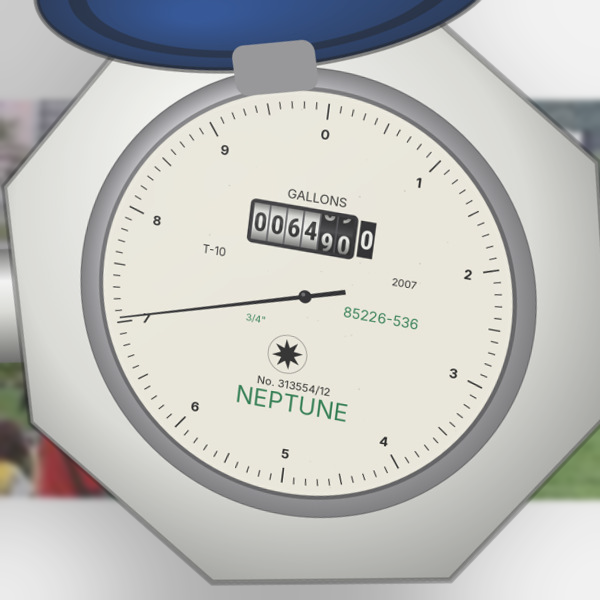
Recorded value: 64897.0; gal
